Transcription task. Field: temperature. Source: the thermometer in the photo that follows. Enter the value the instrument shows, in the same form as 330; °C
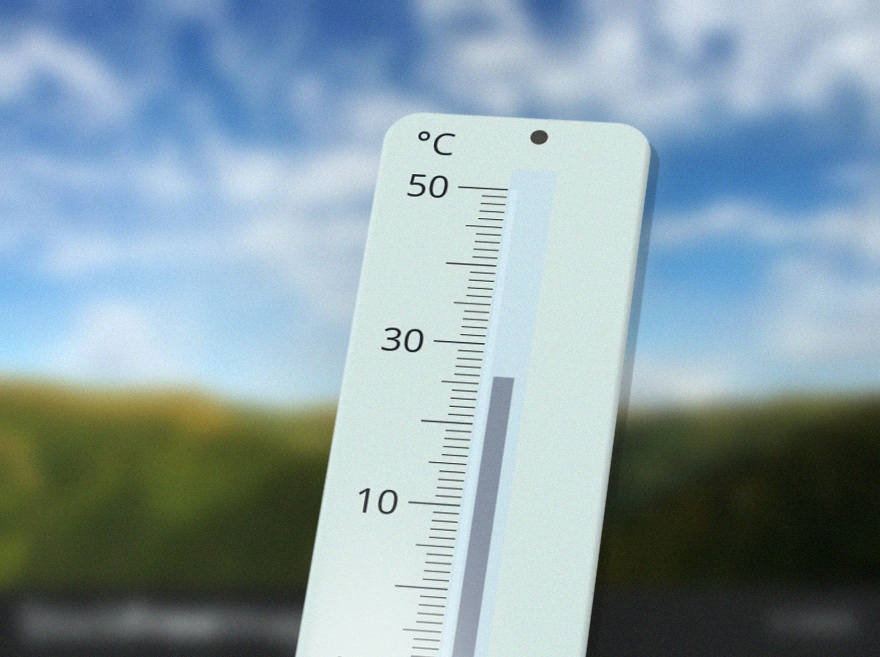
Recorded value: 26; °C
